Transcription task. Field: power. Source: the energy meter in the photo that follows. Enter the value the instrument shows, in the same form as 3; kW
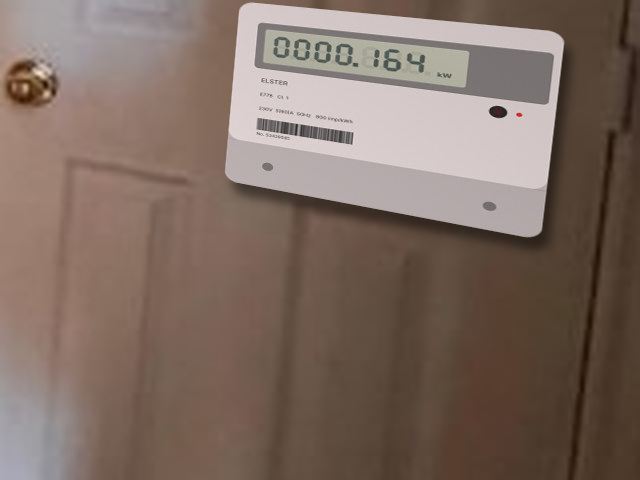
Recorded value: 0.164; kW
